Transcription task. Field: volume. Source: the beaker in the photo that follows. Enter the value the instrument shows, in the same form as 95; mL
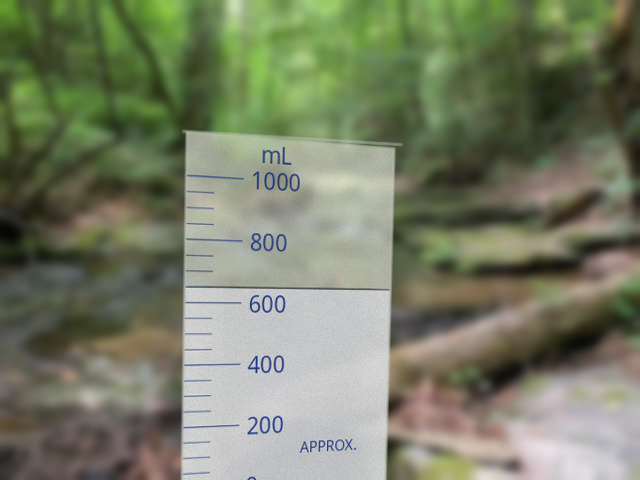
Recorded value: 650; mL
